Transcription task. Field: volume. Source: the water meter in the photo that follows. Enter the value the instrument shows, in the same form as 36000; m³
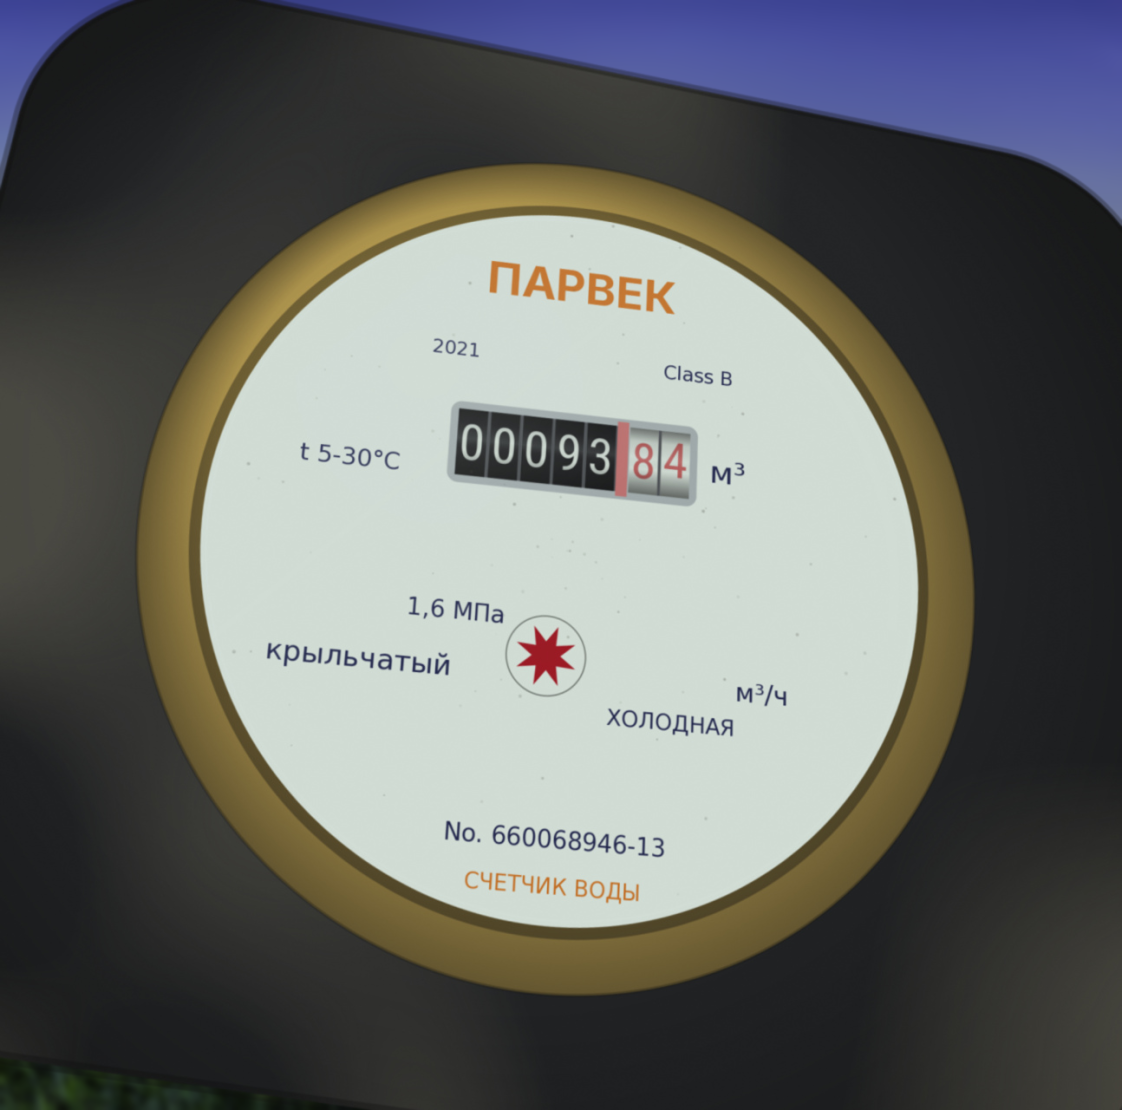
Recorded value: 93.84; m³
